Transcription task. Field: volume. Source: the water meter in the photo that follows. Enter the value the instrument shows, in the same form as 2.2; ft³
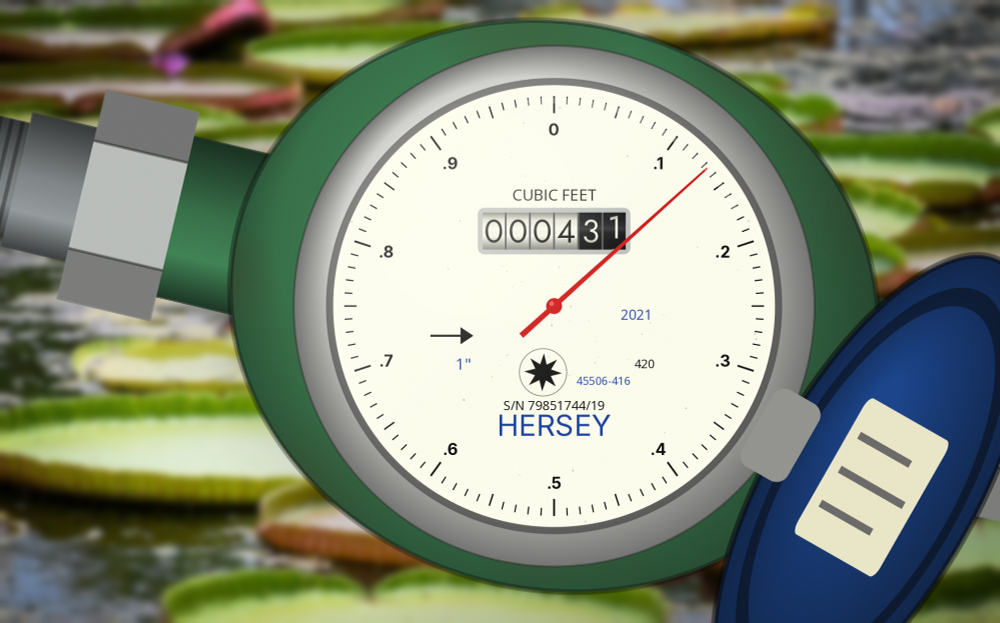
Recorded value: 431.13; ft³
